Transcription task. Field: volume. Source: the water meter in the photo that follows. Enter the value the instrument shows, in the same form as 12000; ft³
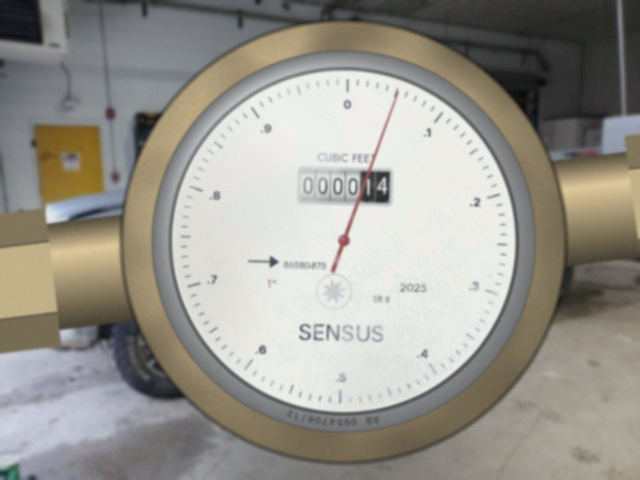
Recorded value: 14.05; ft³
